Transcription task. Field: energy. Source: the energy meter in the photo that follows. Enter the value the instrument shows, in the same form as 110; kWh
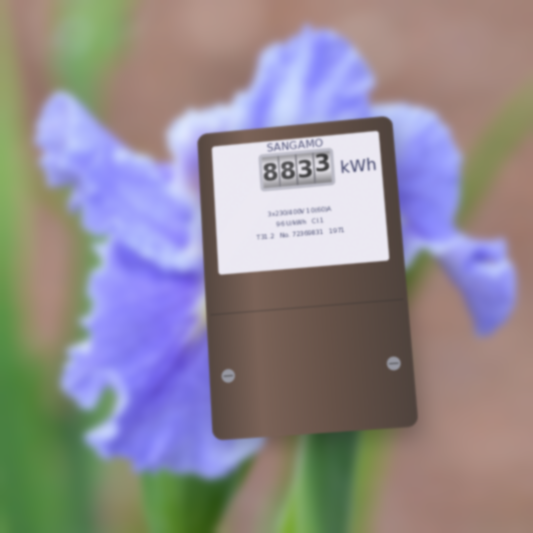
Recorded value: 8833; kWh
